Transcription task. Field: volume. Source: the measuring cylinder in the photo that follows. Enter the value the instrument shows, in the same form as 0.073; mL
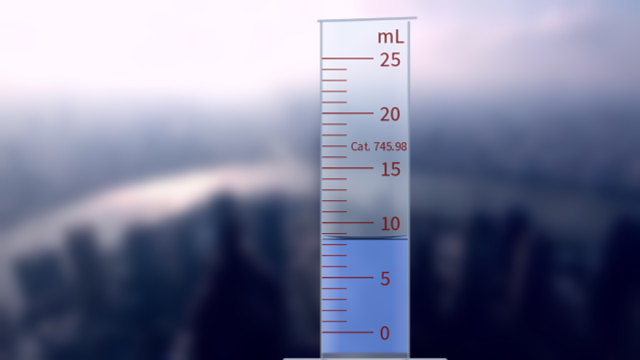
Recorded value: 8.5; mL
